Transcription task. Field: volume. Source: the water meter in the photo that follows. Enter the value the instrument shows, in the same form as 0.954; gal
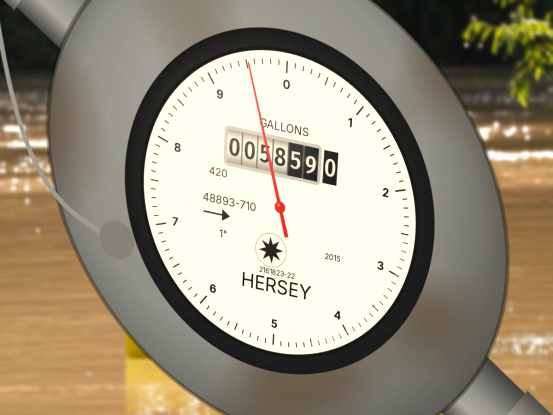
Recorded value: 58589.5; gal
